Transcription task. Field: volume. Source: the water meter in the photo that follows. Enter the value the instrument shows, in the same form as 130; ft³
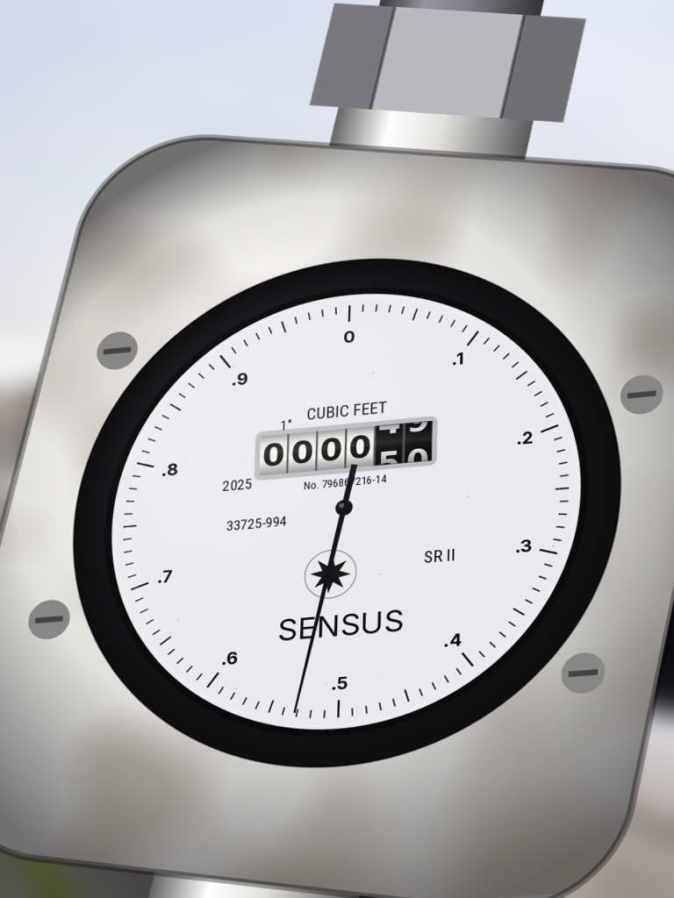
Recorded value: 49.53; ft³
